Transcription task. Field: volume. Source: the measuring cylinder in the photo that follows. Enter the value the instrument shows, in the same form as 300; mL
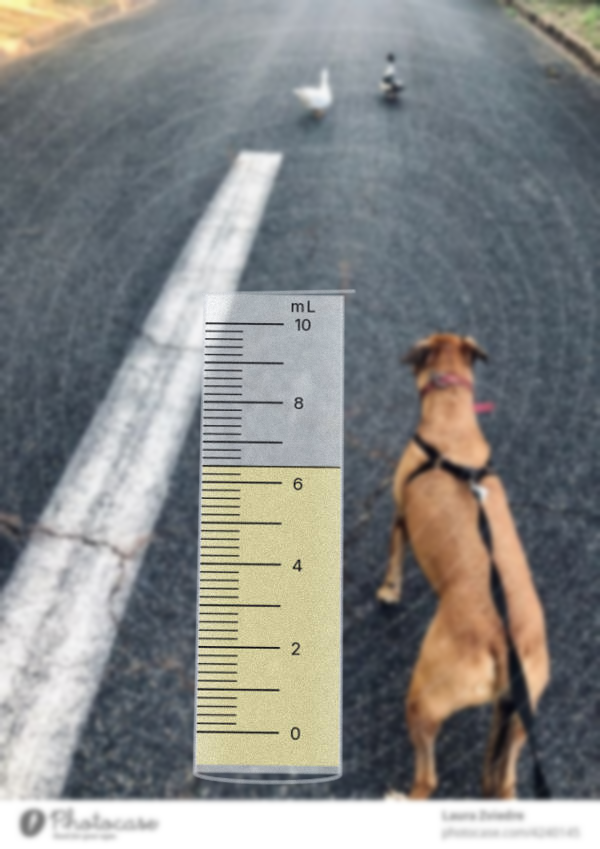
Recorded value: 6.4; mL
